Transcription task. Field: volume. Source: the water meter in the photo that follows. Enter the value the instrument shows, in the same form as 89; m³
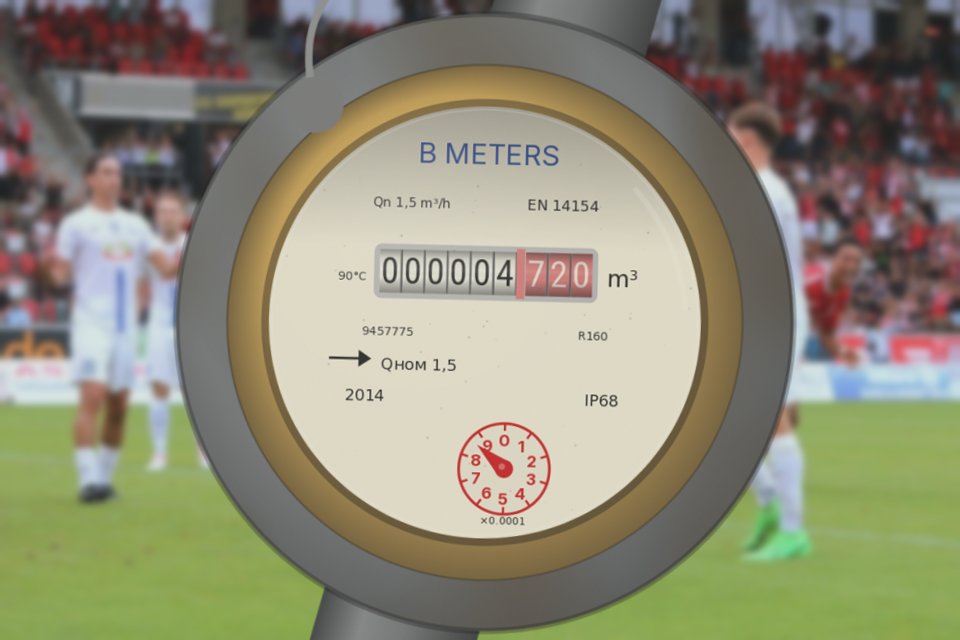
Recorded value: 4.7208; m³
